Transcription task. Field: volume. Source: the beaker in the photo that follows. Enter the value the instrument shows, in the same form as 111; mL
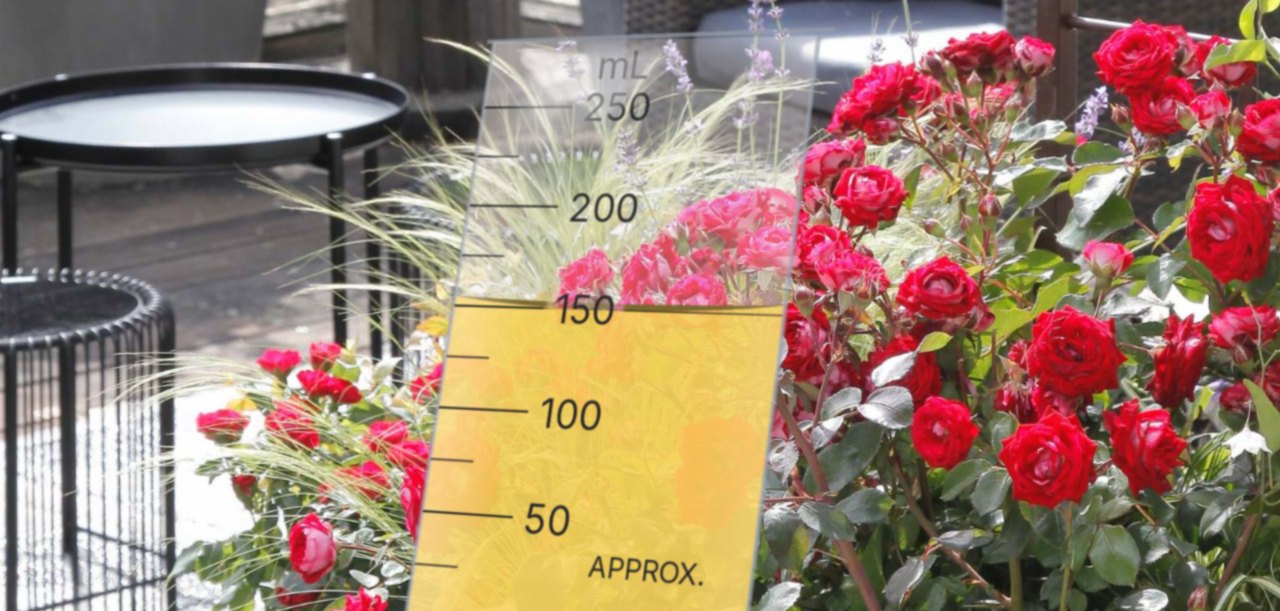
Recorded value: 150; mL
